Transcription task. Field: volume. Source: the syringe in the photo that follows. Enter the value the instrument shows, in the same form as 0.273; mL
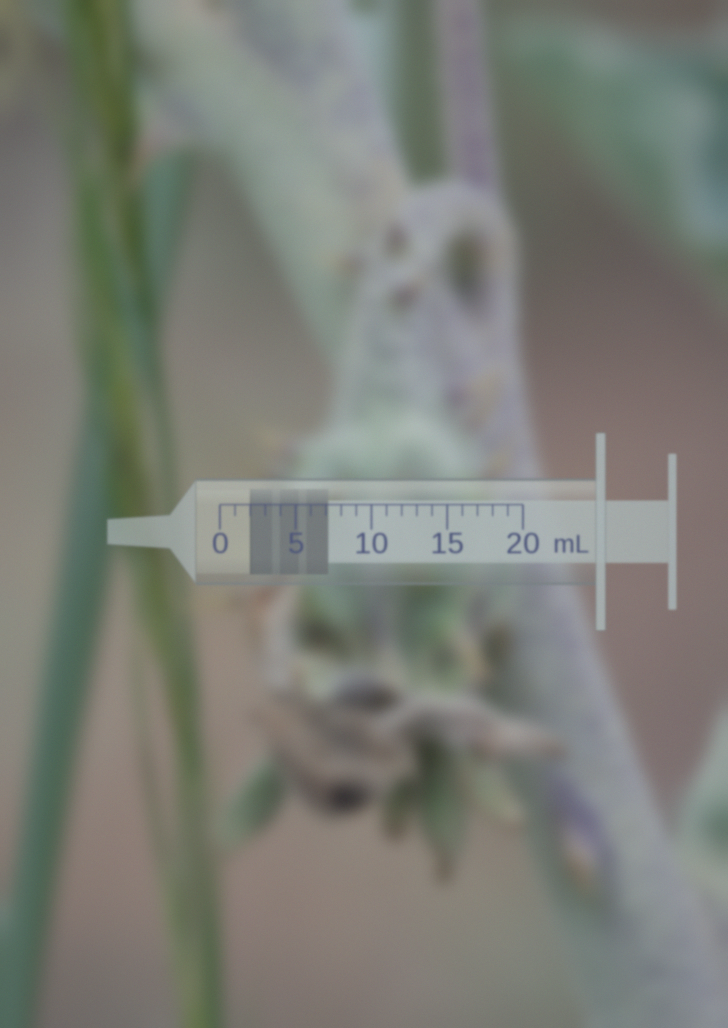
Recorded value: 2; mL
